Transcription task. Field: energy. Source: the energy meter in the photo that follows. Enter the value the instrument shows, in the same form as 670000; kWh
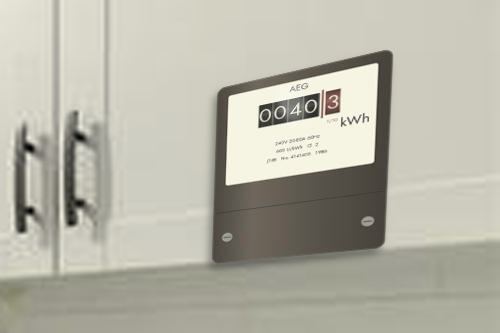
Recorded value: 40.3; kWh
